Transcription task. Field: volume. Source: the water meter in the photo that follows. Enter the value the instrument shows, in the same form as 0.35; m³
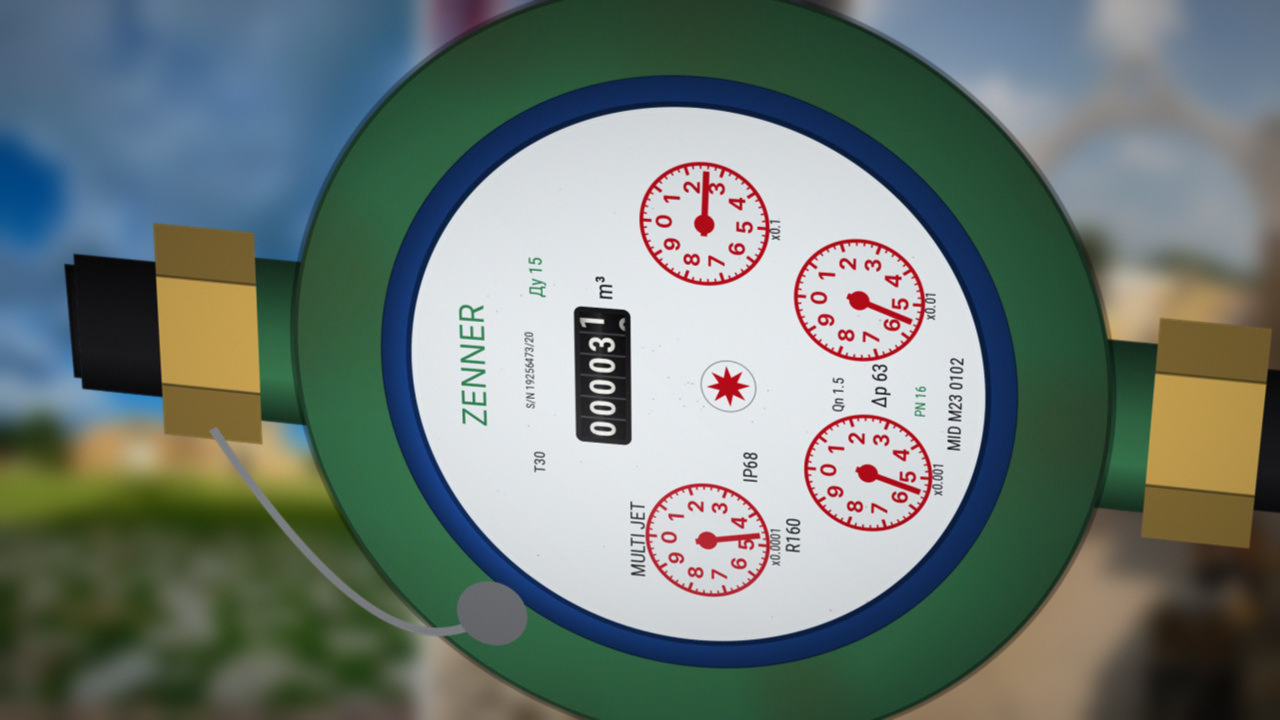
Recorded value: 31.2554; m³
